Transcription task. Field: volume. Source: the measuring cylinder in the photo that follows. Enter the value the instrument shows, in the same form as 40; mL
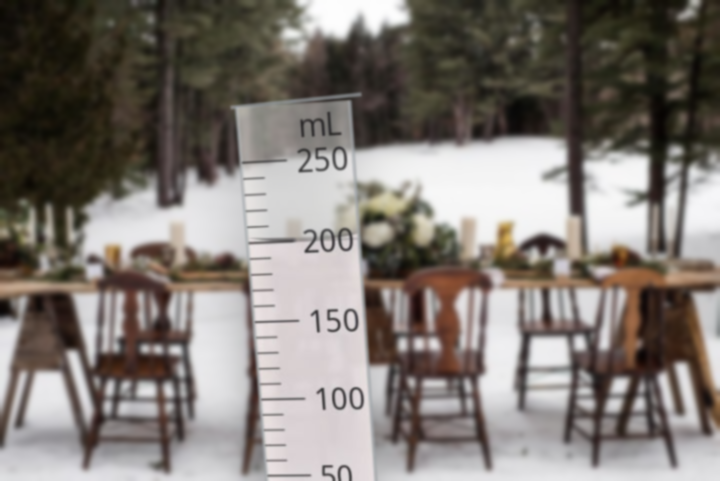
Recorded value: 200; mL
